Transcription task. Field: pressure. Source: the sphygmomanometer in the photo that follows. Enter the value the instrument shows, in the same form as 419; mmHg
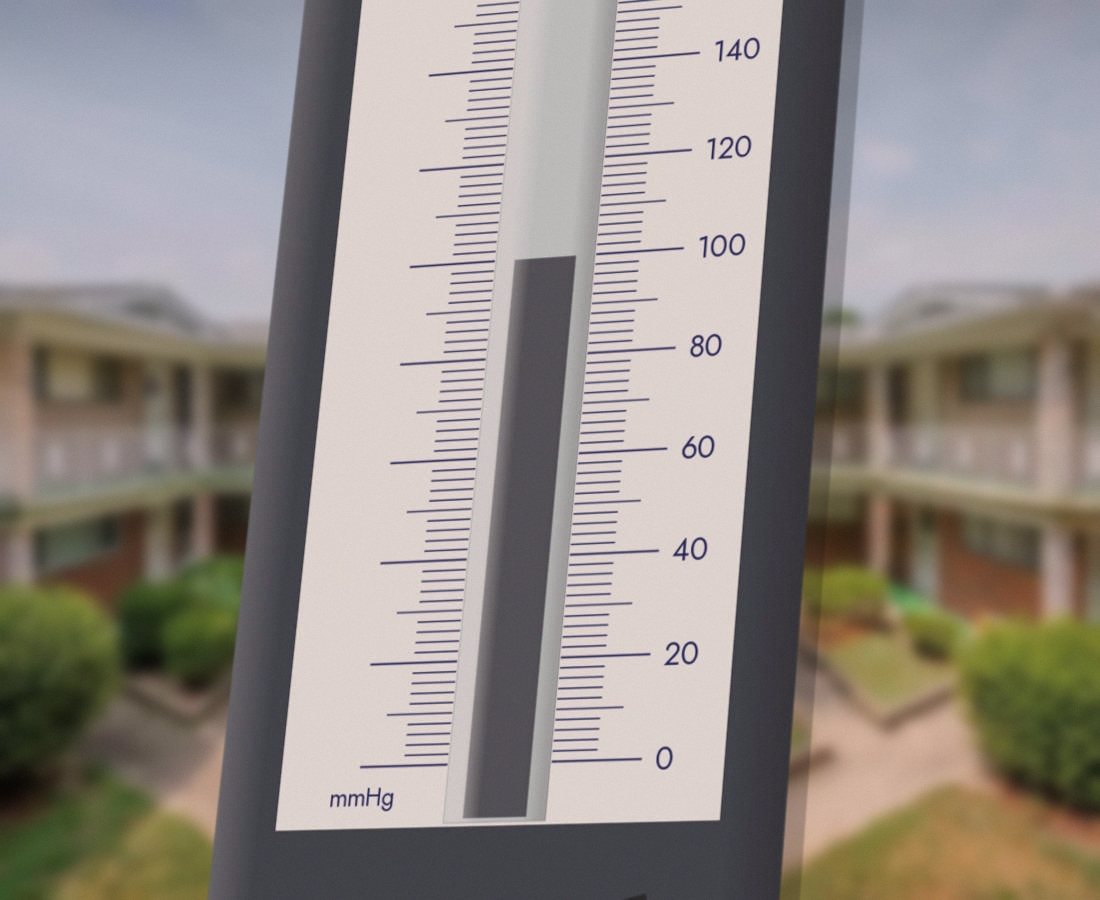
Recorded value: 100; mmHg
